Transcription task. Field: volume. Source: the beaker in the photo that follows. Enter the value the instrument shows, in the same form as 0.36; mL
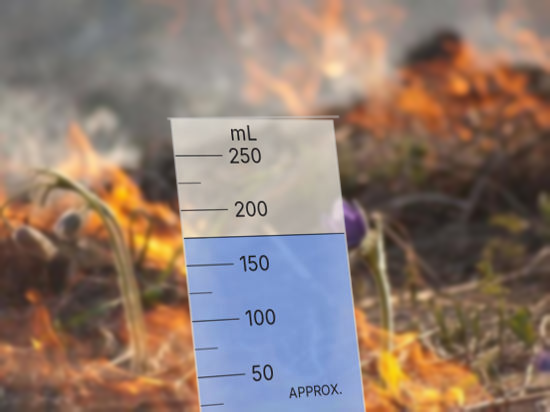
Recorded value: 175; mL
